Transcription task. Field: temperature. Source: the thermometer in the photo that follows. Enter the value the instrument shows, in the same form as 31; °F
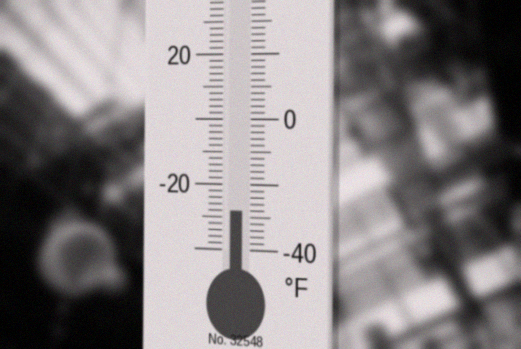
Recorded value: -28; °F
